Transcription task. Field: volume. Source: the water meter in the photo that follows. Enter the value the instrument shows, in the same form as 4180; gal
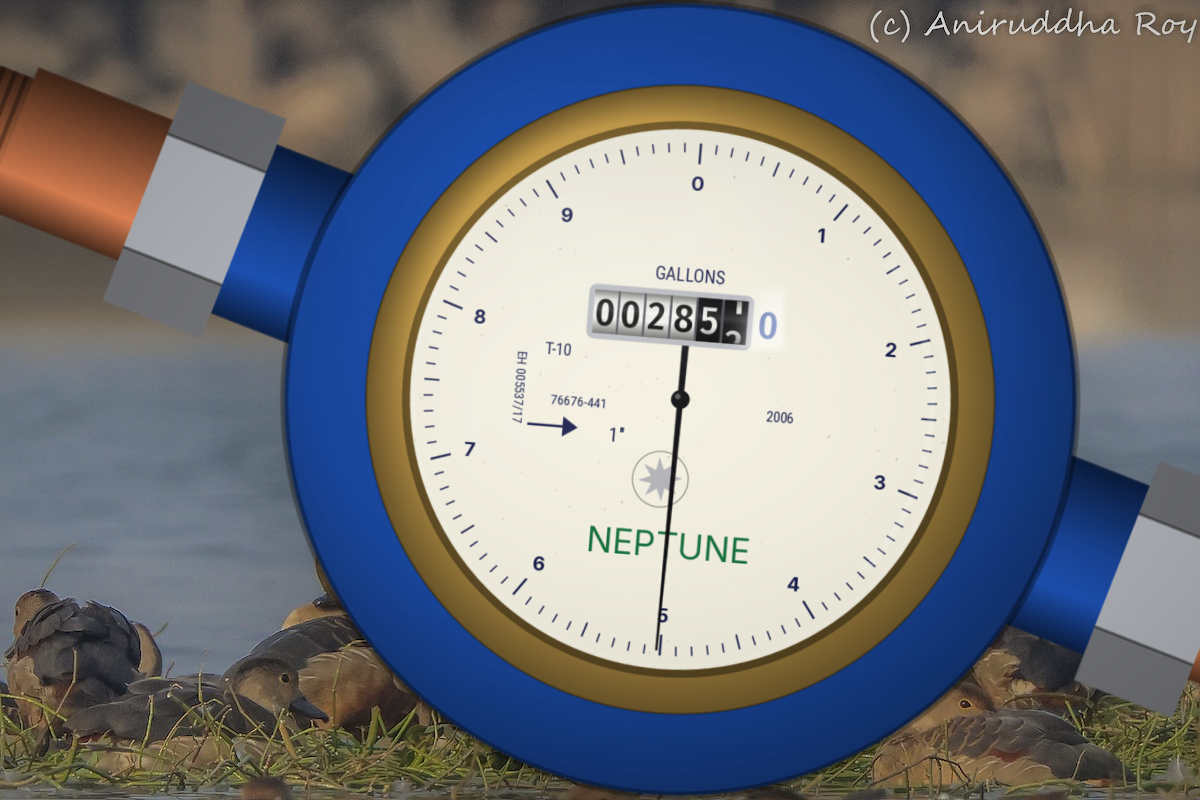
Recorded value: 28515.0; gal
